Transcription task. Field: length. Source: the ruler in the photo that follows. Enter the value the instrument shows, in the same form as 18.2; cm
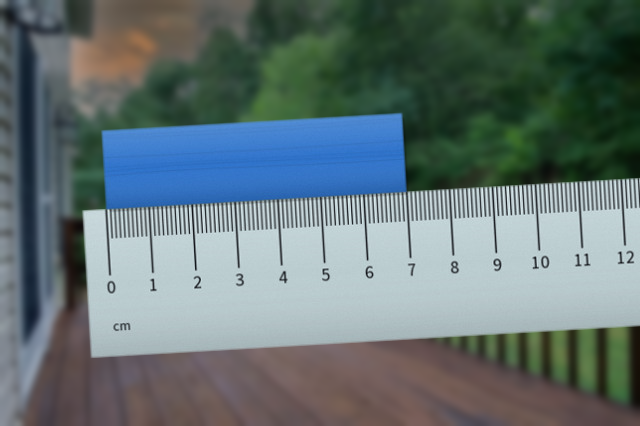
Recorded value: 7; cm
